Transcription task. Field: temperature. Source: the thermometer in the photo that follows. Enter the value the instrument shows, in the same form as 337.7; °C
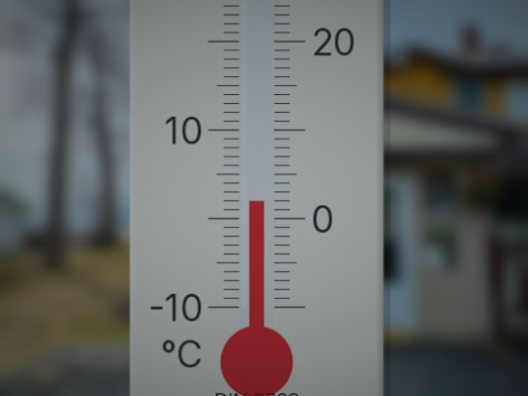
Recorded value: 2; °C
